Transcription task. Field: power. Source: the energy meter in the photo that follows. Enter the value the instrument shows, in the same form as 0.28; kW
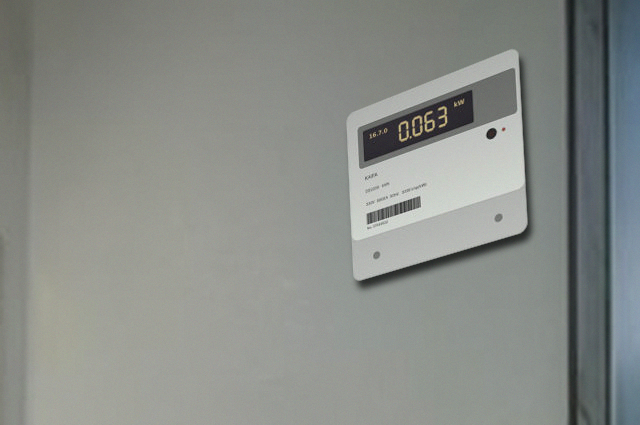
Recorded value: 0.063; kW
